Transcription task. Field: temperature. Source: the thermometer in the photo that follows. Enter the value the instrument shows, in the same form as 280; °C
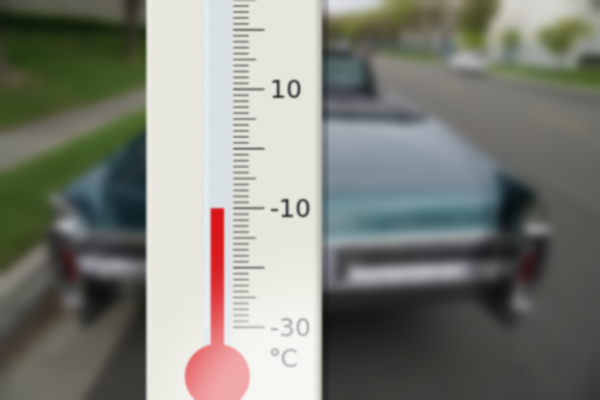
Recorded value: -10; °C
